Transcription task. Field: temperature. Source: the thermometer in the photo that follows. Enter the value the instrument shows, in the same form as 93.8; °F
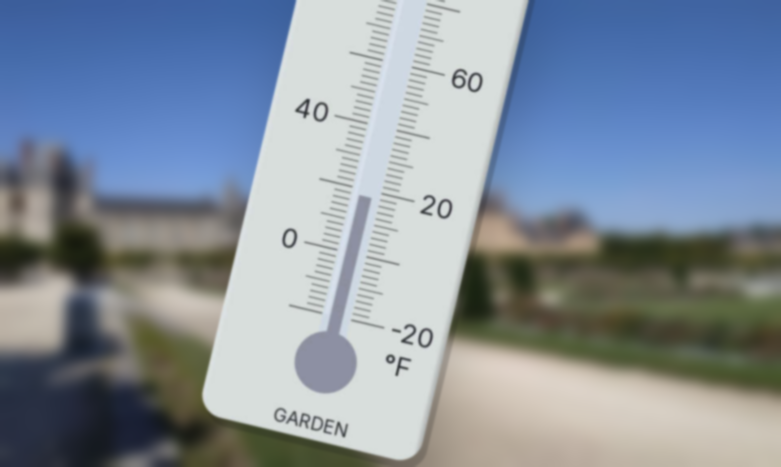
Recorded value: 18; °F
